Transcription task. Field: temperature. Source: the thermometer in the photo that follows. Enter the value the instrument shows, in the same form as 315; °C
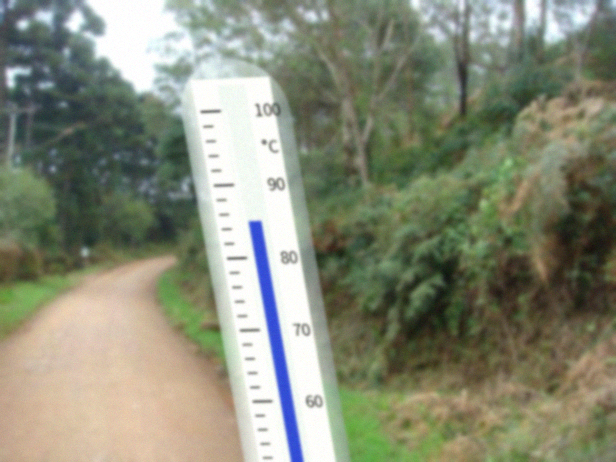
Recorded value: 85; °C
